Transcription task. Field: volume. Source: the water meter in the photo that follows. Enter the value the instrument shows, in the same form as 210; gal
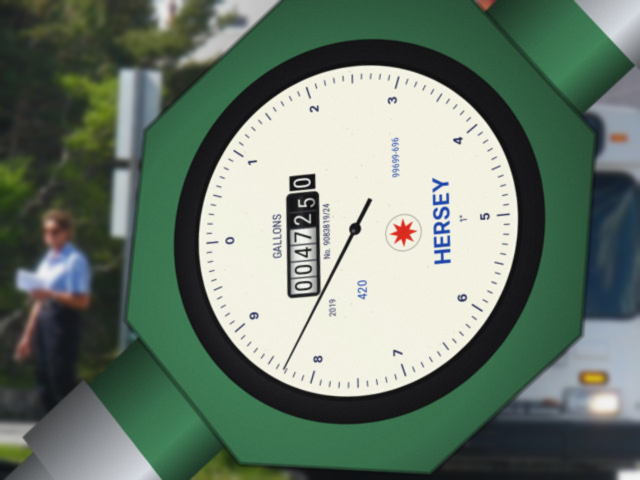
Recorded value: 47248.3; gal
